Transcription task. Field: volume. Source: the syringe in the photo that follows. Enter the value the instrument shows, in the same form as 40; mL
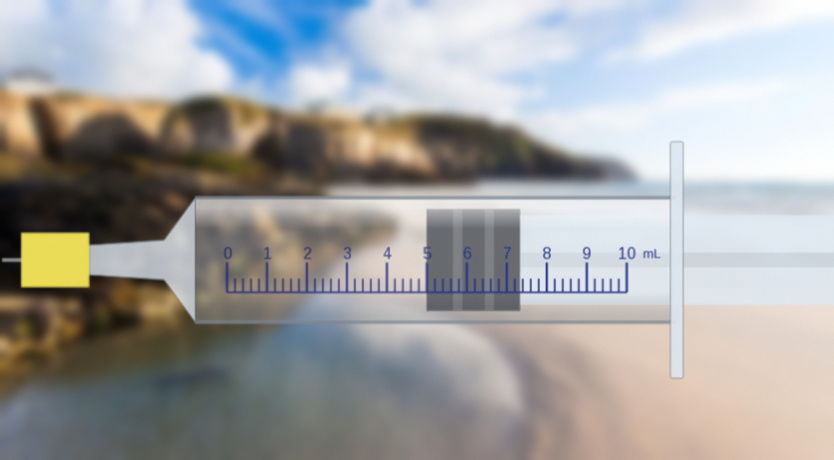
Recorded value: 5; mL
